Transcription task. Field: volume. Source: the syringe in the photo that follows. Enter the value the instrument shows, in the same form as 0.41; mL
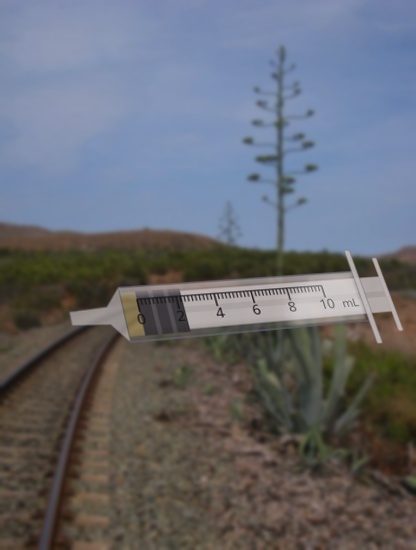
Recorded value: 0; mL
